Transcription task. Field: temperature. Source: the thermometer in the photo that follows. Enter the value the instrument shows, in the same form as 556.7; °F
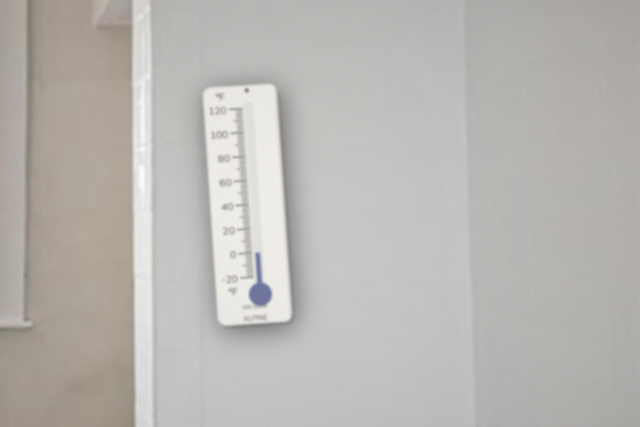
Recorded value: 0; °F
